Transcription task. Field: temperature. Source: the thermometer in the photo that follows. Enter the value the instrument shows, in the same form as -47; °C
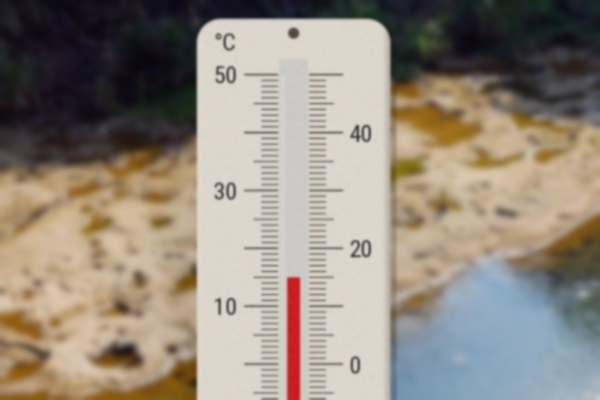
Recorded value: 15; °C
